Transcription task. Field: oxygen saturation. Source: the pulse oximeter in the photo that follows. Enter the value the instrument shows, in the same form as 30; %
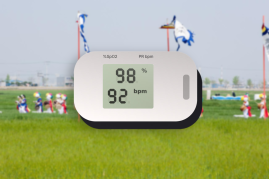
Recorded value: 98; %
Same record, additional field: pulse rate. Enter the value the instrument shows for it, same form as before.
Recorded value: 92; bpm
